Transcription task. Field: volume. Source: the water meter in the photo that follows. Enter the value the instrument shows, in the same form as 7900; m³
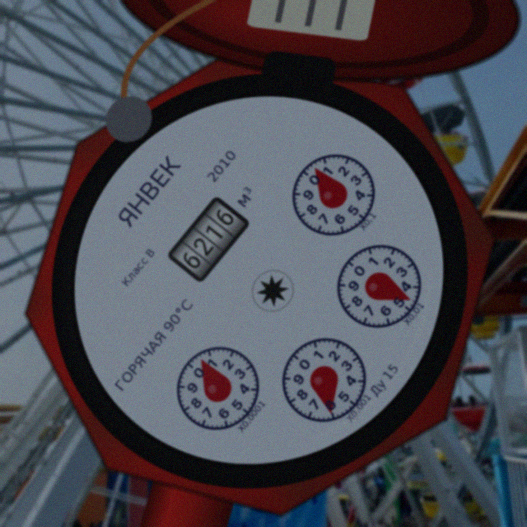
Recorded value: 6216.0460; m³
